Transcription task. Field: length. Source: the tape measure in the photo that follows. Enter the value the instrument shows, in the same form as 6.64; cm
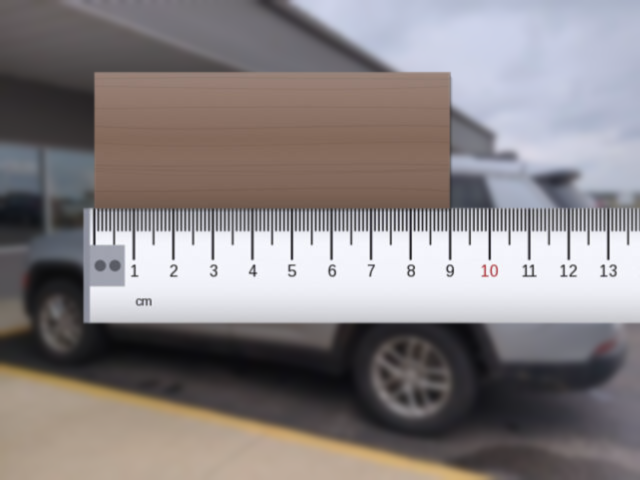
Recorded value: 9; cm
